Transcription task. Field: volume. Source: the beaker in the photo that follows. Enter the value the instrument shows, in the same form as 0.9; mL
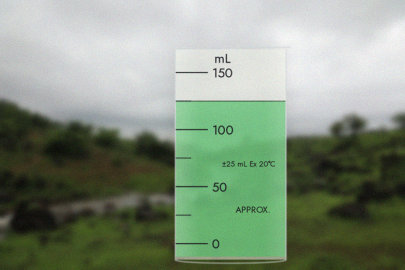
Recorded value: 125; mL
